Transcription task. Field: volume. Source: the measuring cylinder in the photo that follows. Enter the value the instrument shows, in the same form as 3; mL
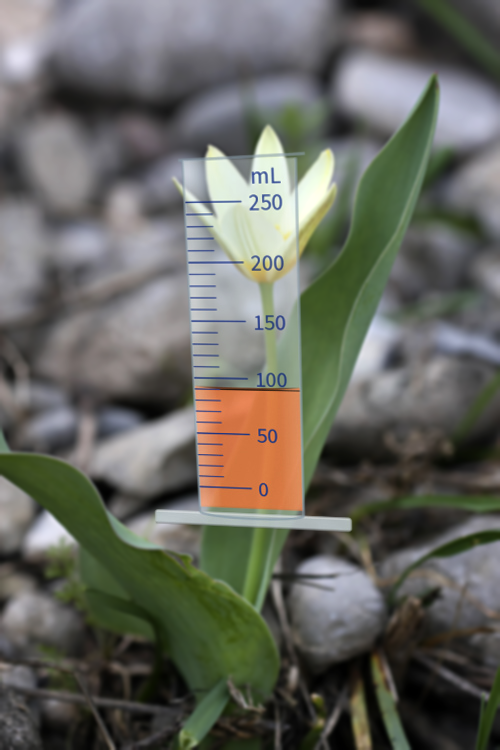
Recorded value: 90; mL
